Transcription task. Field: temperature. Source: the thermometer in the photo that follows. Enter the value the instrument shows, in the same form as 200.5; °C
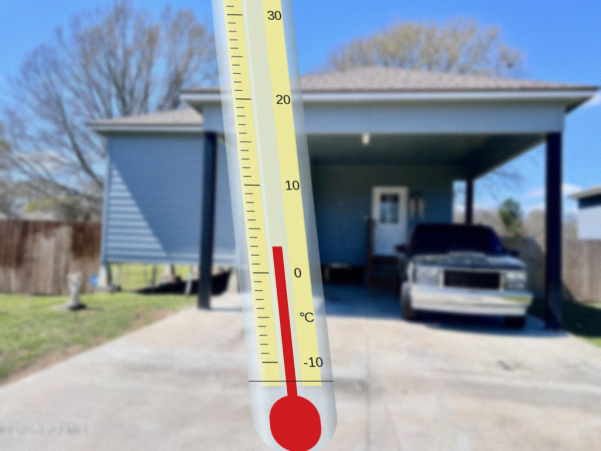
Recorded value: 3; °C
